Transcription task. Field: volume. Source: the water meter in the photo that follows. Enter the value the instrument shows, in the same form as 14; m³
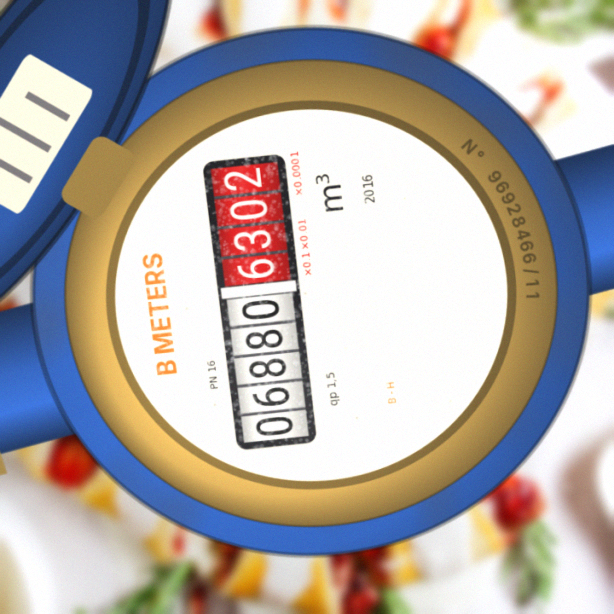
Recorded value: 6880.6302; m³
